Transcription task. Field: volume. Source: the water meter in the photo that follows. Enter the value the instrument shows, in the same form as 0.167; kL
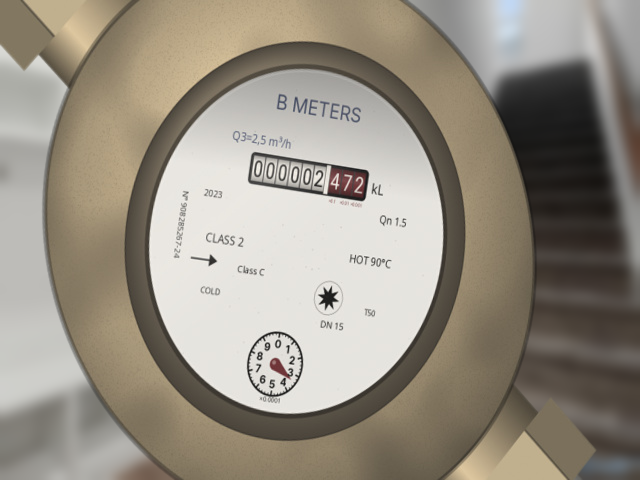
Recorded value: 2.4723; kL
